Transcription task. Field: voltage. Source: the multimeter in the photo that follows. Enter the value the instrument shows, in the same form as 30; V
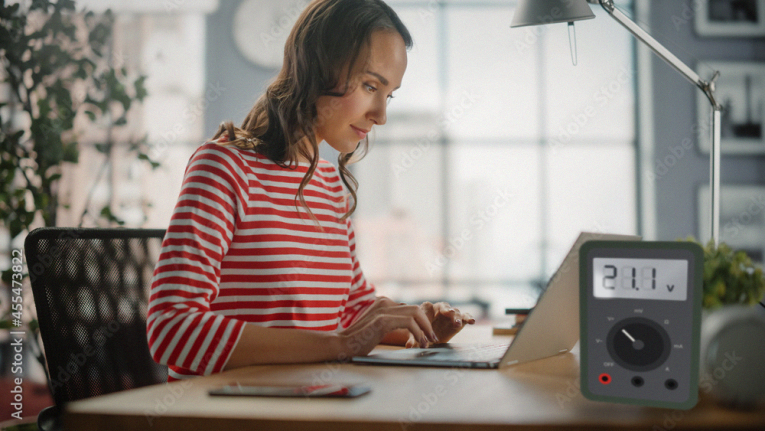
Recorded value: 21.1; V
